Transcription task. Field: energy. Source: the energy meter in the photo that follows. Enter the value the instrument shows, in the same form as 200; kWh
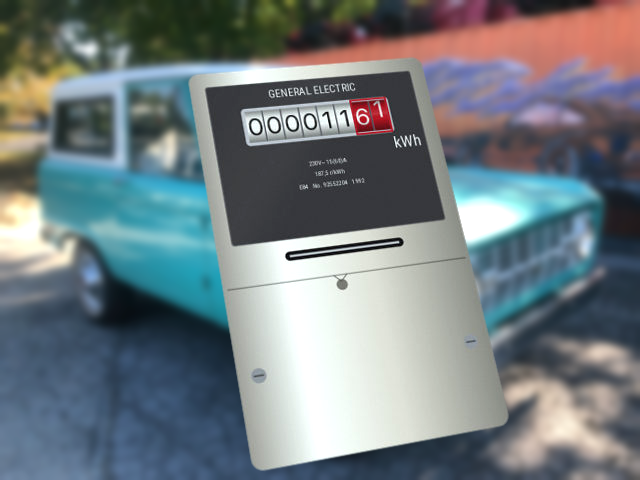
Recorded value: 11.61; kWh
